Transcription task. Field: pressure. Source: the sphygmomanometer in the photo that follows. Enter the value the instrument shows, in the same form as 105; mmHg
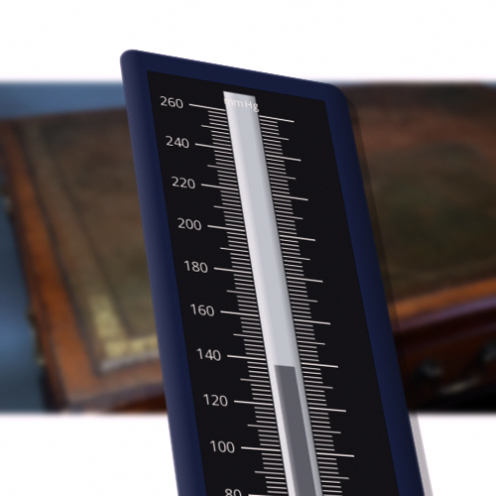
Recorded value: 138; mmHg
